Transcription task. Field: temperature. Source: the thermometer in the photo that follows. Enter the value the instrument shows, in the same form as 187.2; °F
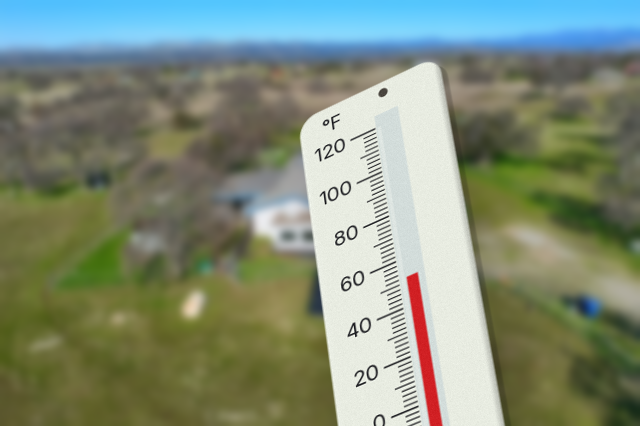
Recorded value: 52; °F
